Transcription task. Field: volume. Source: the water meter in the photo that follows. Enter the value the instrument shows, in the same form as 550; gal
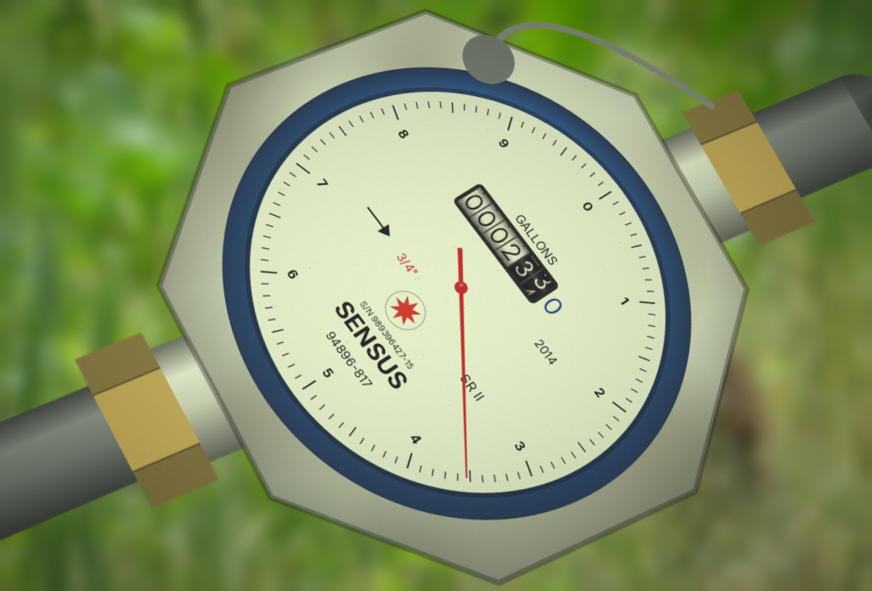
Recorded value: 2333.5; gal
